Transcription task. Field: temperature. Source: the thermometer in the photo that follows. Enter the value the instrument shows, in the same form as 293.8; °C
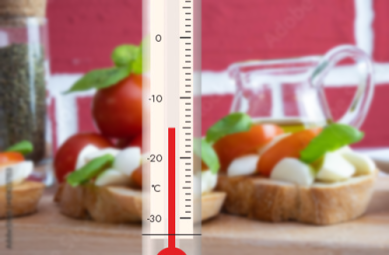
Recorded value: -15; °C
